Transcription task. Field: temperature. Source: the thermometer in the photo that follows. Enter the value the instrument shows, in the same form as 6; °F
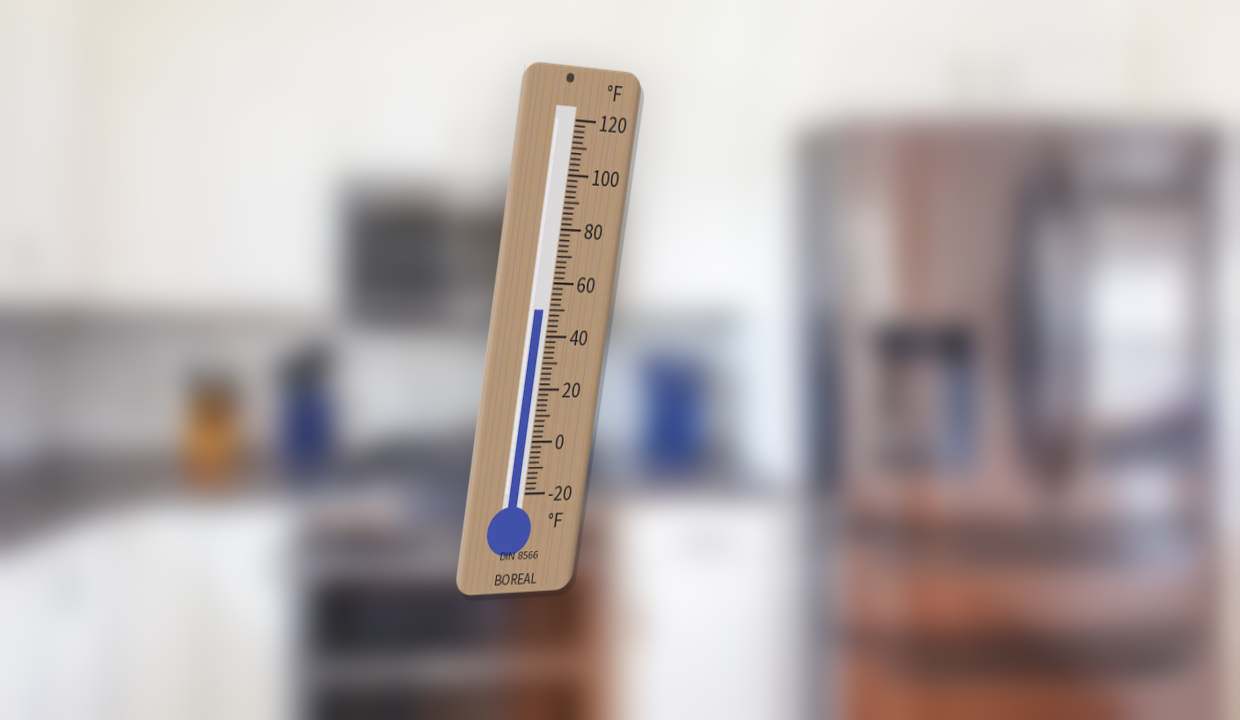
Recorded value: 50; °F
